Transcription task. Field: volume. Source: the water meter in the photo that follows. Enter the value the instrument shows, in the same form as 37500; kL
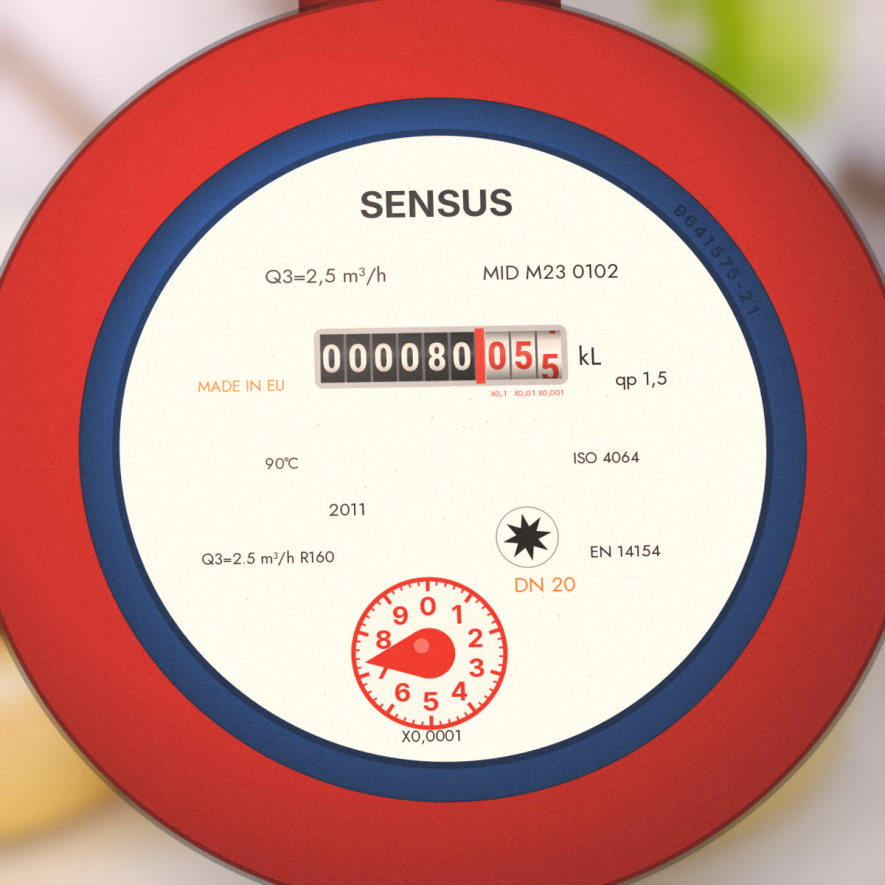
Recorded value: 80.0547; kL
